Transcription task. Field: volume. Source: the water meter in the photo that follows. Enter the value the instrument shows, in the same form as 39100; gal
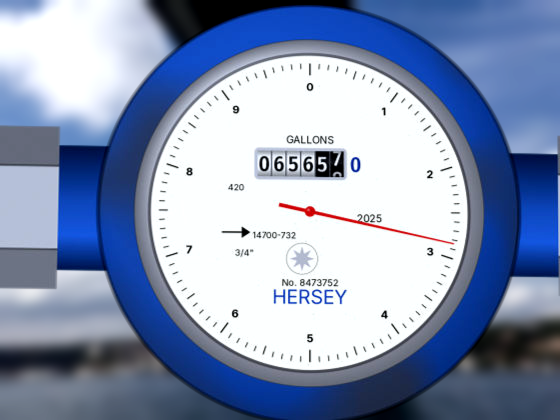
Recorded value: 656572.8; gal
